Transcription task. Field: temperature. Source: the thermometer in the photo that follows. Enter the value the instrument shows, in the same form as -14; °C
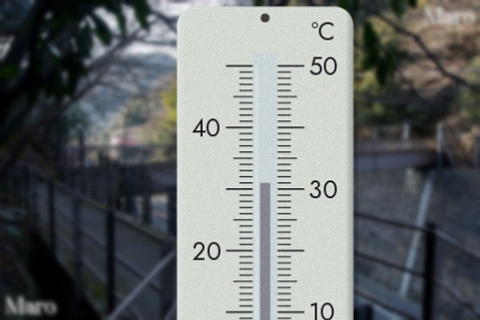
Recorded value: 31; °C
